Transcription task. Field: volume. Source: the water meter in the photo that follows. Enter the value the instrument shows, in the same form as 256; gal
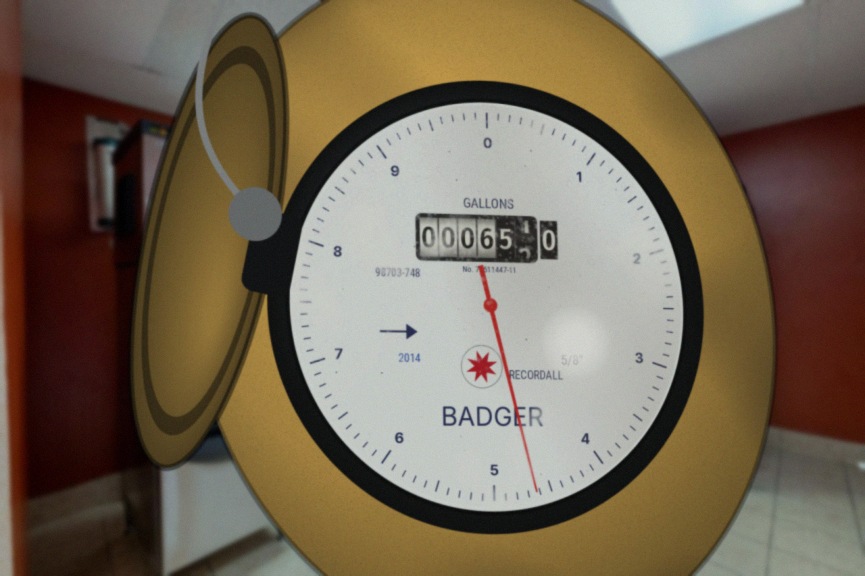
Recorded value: 6514.6; gal
